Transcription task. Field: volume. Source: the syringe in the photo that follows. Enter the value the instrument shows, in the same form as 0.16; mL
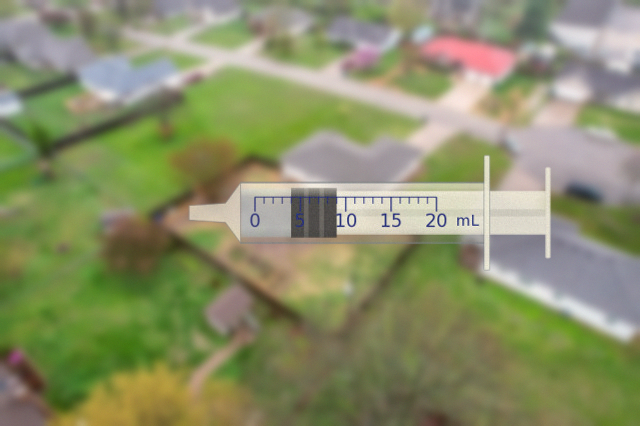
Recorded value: 4; mL
